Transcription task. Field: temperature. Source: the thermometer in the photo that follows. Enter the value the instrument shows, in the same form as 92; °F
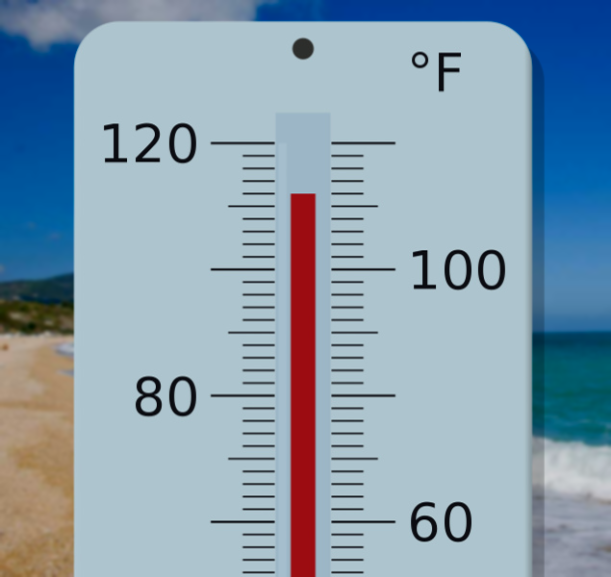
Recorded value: 112; °F
